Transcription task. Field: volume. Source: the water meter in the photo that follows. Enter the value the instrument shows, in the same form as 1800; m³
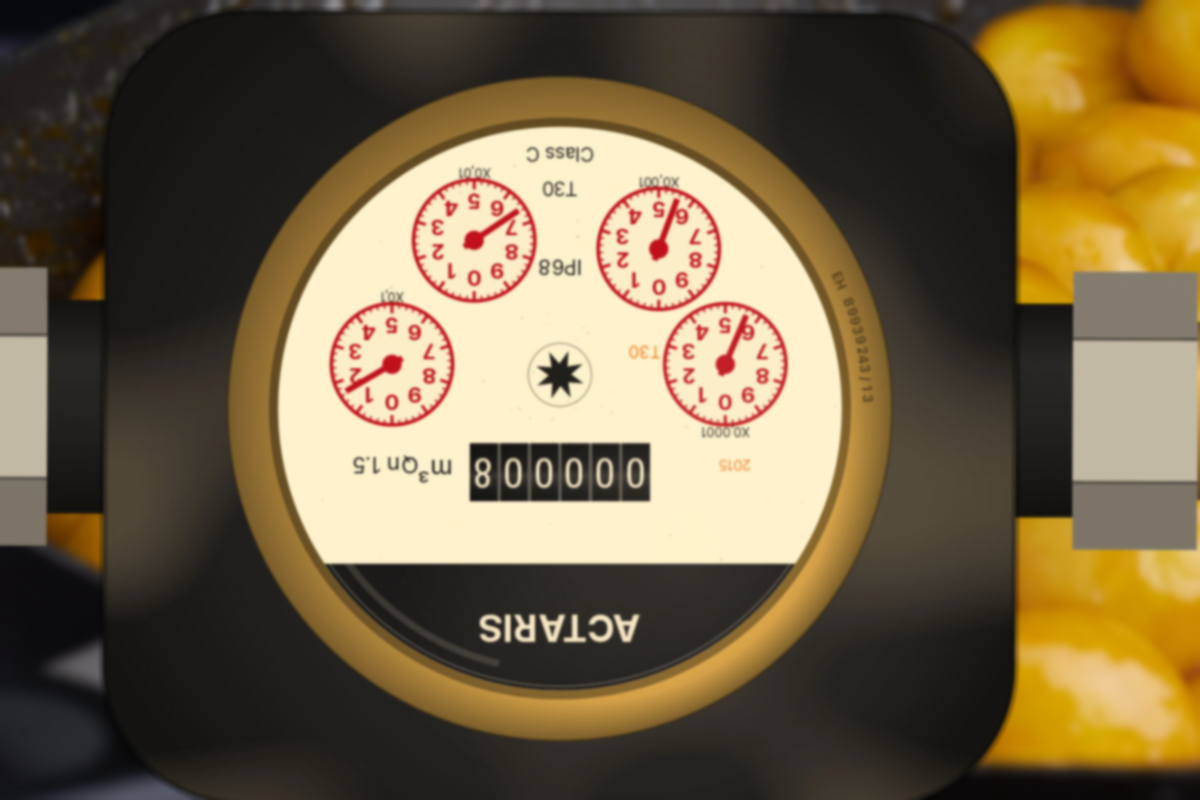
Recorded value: 8.1655; m³
